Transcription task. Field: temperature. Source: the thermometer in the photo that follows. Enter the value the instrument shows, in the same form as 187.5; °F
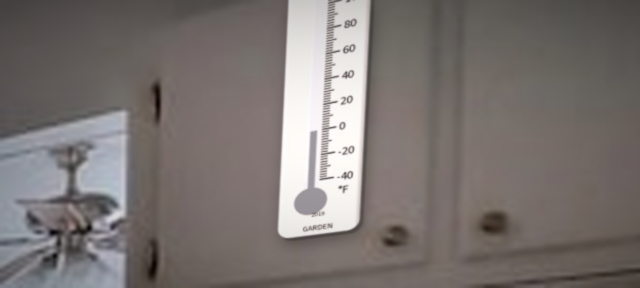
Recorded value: 0; °F
